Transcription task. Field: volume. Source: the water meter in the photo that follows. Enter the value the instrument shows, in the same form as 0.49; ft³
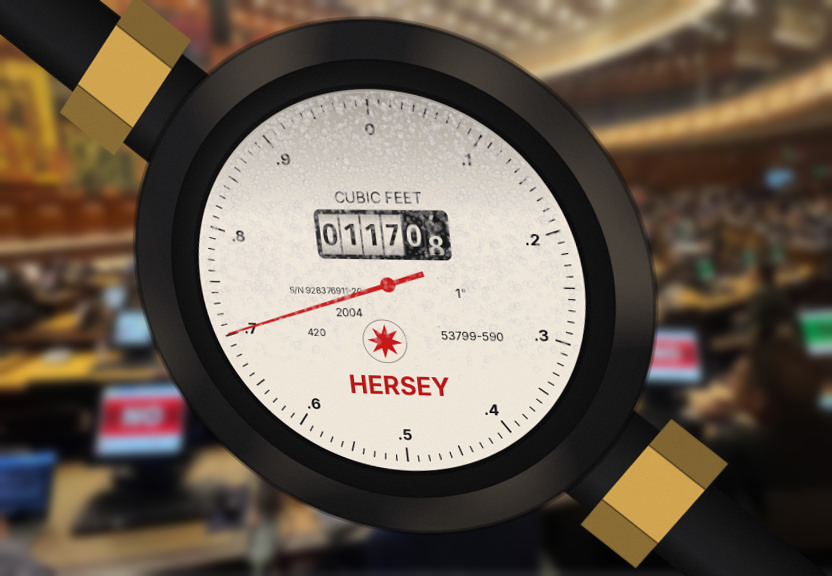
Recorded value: 11707.70; ft³
